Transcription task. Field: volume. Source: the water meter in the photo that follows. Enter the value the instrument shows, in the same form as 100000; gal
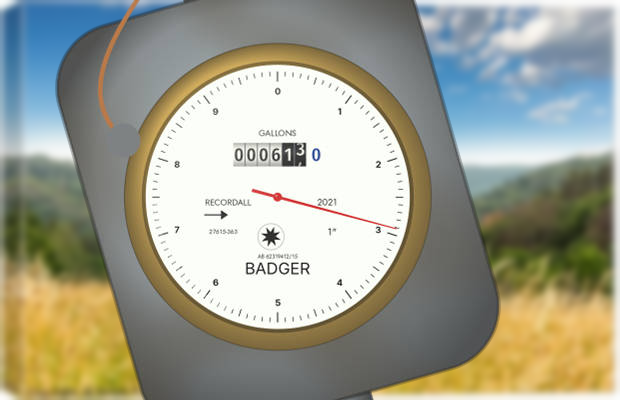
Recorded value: 6132.9; gal
